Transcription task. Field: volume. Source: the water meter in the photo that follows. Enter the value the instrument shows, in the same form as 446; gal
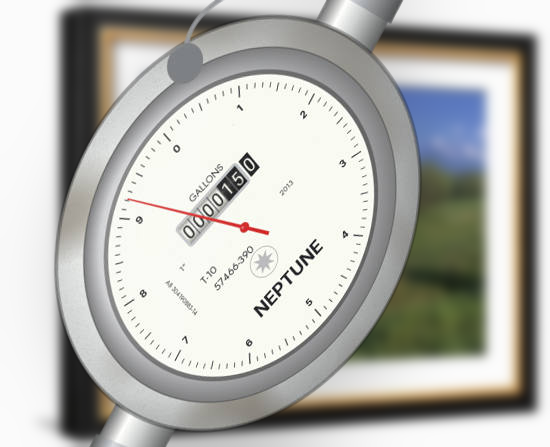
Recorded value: 149.2; gal
